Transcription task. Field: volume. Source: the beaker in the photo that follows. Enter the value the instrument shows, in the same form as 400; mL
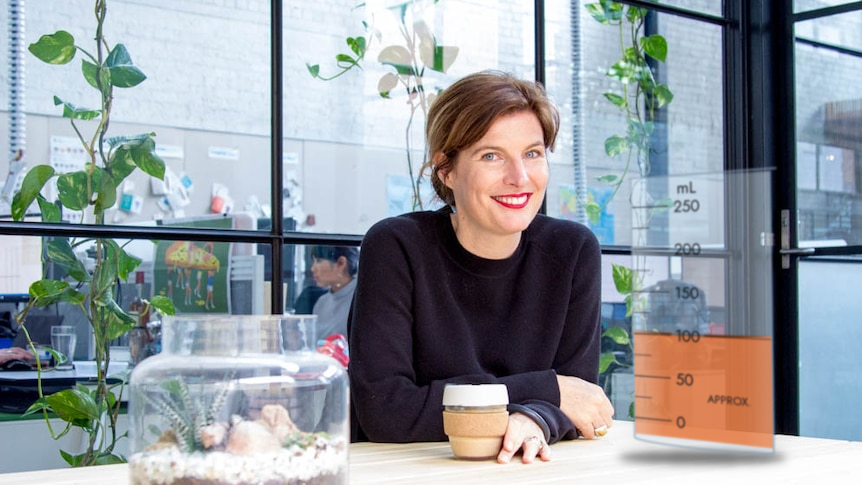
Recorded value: 100; mL
